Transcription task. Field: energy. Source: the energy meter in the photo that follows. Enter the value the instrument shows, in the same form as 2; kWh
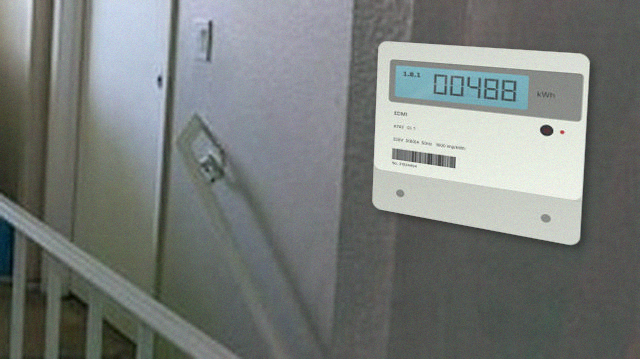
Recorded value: 488; kWh
